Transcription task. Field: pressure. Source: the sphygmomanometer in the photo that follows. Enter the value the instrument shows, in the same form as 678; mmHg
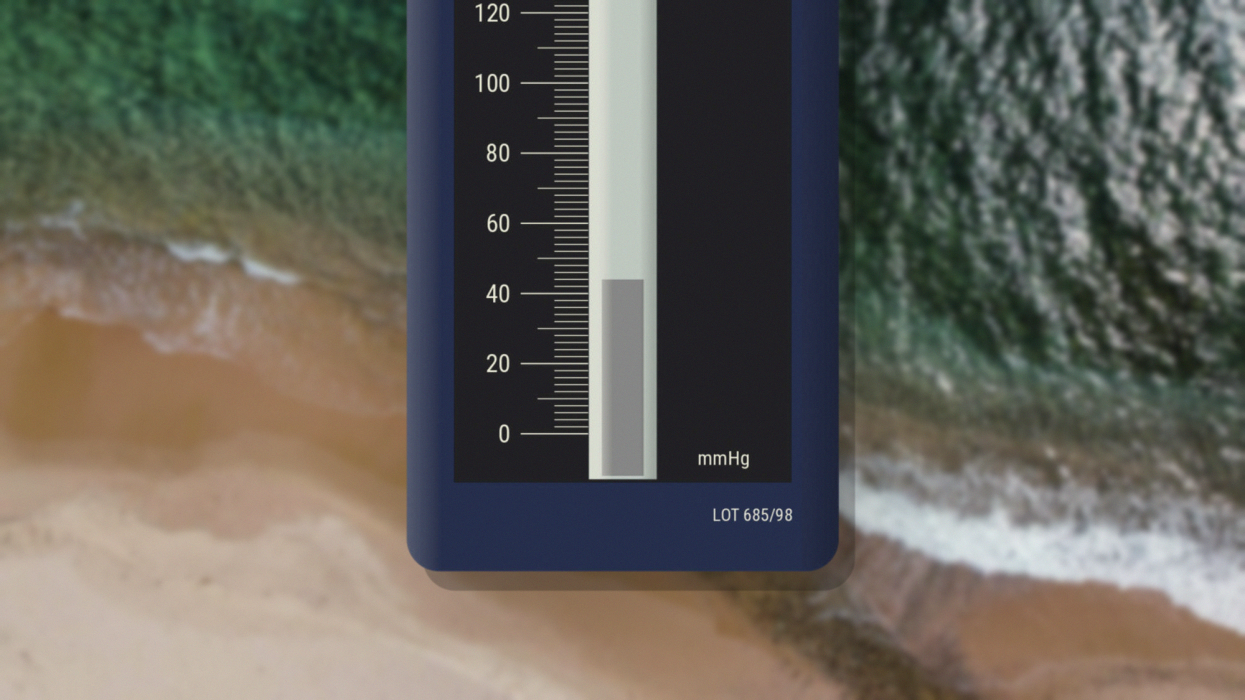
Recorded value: 44; mmHg
